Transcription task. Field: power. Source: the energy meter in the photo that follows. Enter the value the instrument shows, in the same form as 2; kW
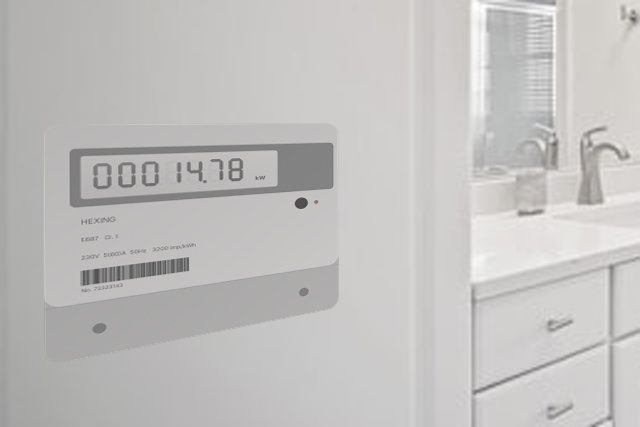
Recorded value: 14.78; kW
